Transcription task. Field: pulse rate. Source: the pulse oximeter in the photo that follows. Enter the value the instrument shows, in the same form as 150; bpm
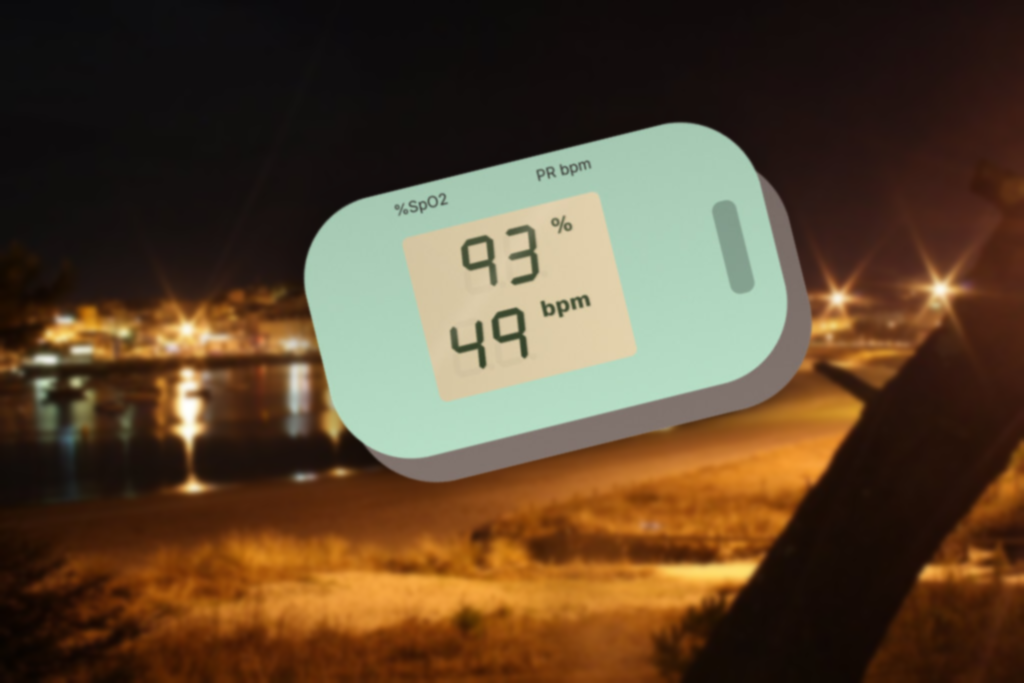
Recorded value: 49; bpm
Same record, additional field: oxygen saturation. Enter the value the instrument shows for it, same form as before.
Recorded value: 93; %
